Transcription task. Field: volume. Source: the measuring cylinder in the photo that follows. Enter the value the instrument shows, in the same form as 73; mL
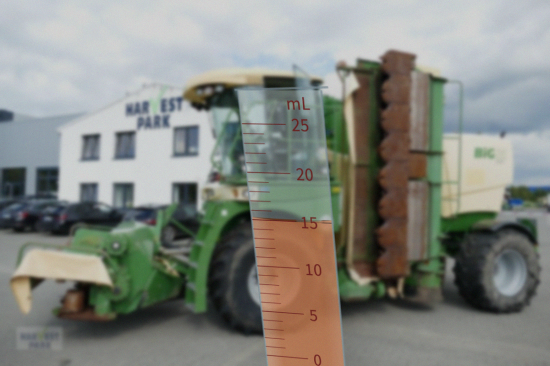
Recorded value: 15; mL
